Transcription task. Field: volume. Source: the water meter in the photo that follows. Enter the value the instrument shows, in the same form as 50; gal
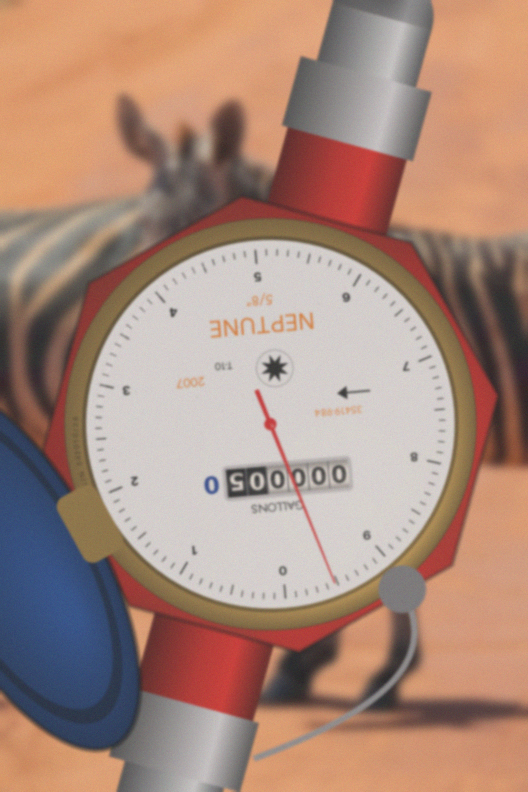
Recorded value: 49.5; gal
